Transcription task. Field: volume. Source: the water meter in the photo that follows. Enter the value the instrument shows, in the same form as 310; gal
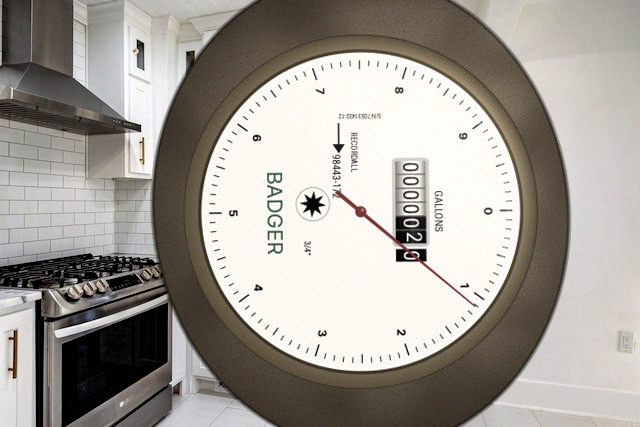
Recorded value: 21.1; gal
